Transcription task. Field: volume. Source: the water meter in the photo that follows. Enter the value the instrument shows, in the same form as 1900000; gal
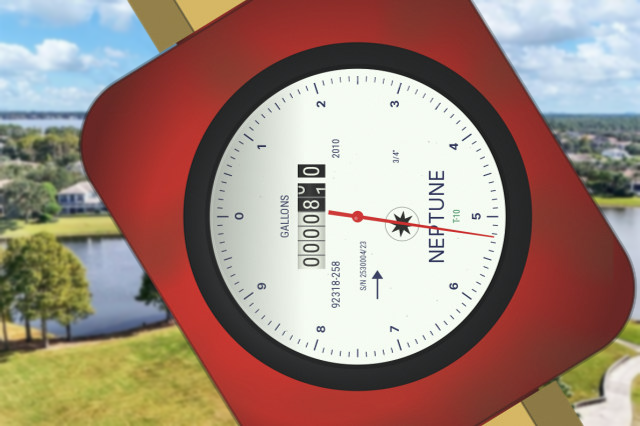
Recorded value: 805.2; gal
